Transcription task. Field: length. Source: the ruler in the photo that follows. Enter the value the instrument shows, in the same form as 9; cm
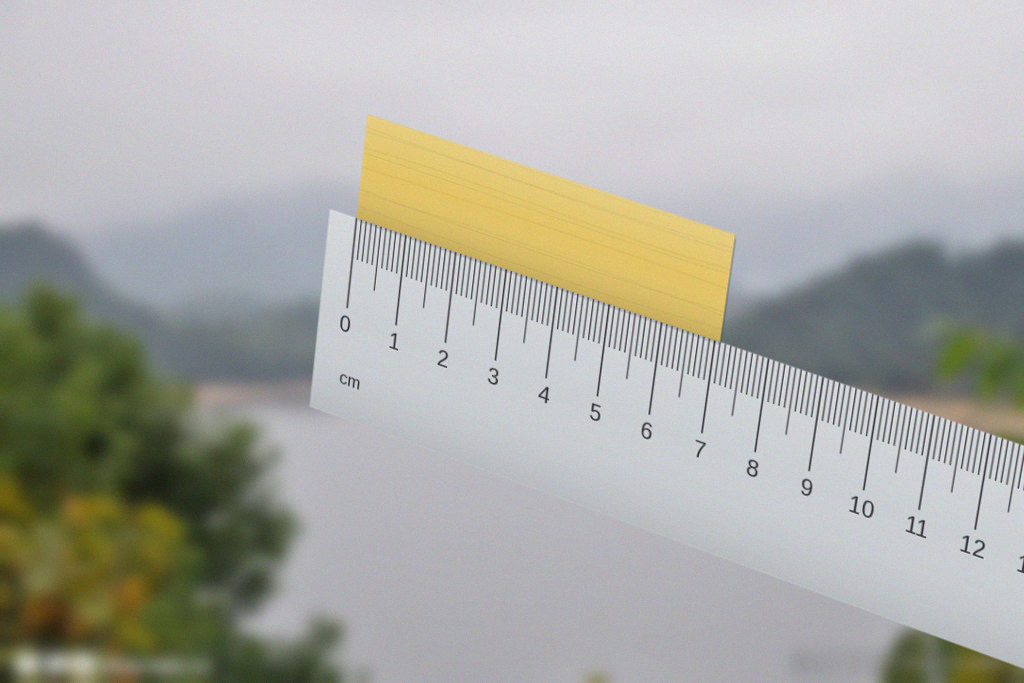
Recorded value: 7.1; cm
